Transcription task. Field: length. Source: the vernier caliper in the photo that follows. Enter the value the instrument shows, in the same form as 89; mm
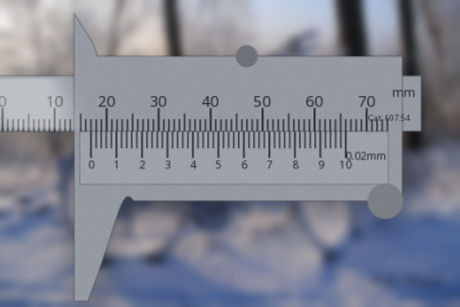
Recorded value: 17.0; mm
